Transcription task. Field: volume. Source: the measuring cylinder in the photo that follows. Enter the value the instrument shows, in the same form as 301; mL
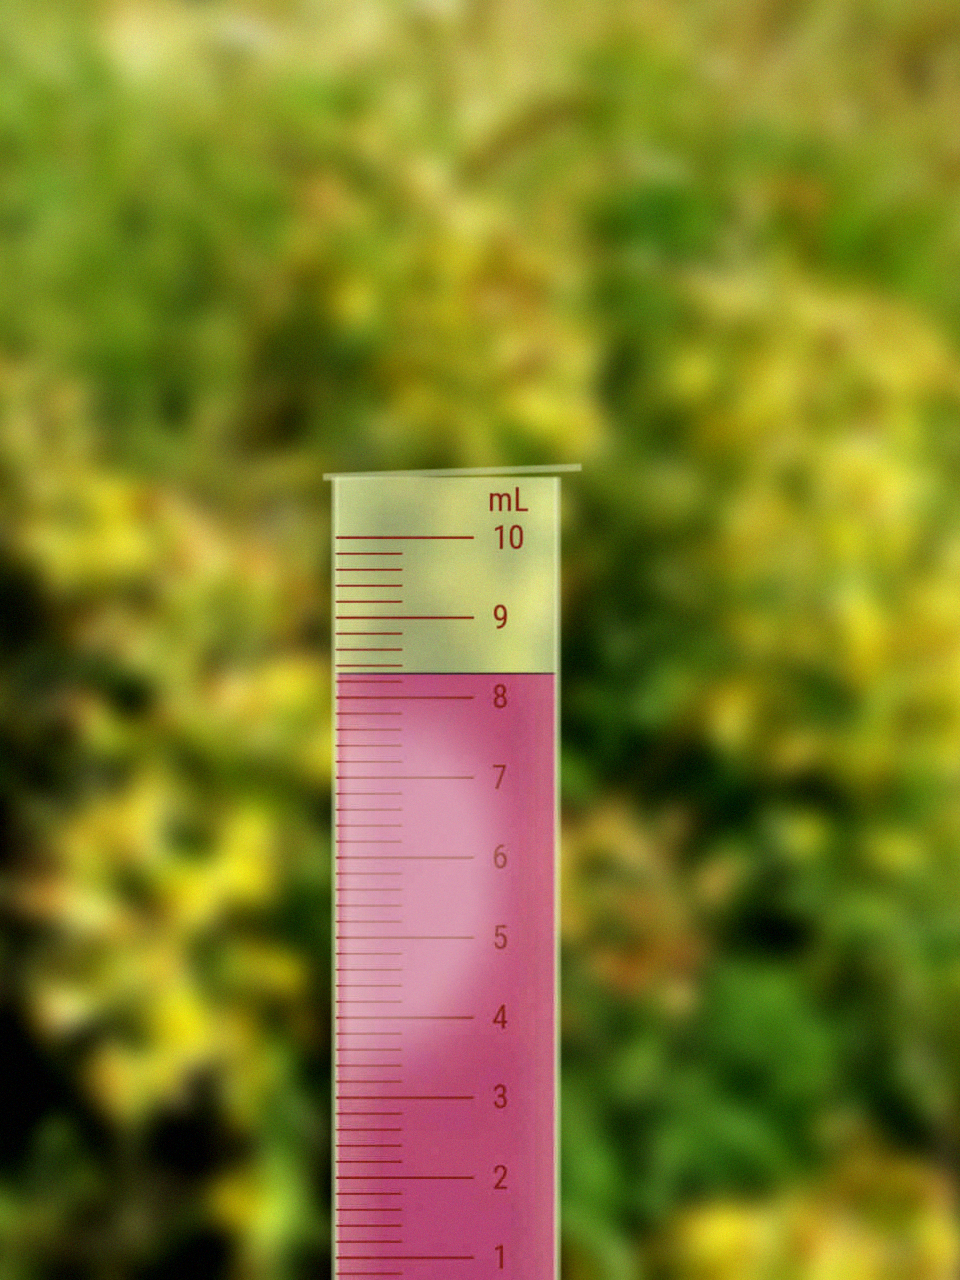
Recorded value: 8.3; mL
